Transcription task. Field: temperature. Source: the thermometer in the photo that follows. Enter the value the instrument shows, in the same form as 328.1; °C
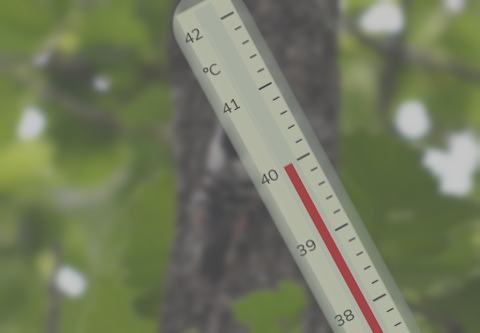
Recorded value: 40; °C
